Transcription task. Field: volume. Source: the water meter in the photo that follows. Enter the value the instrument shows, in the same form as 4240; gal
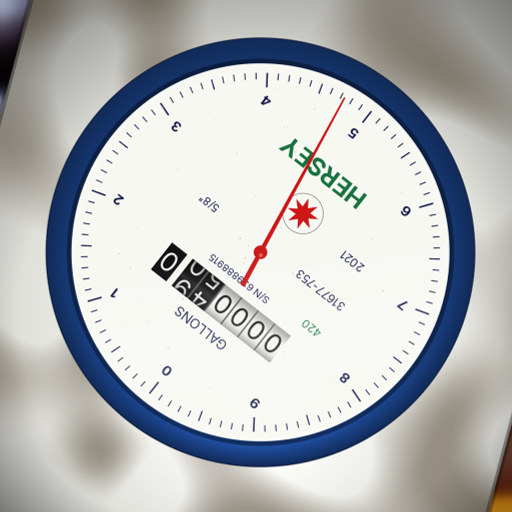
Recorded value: 494.7; gal
